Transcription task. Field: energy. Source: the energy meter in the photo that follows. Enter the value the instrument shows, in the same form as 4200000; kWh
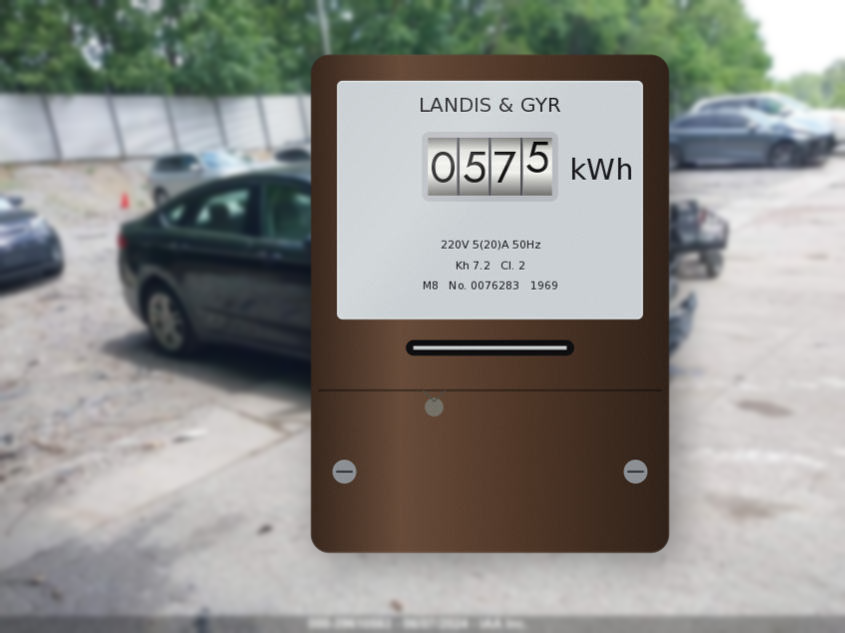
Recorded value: 575; kWh
